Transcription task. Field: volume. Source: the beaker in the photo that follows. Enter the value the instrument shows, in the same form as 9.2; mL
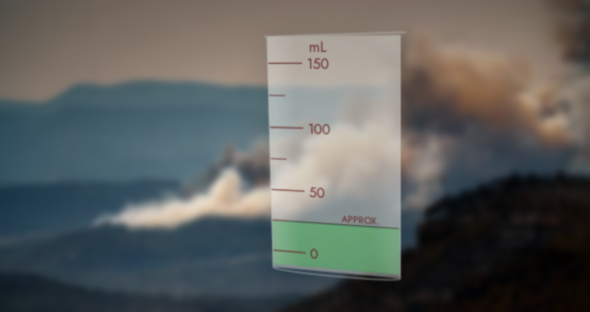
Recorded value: 25; mL
